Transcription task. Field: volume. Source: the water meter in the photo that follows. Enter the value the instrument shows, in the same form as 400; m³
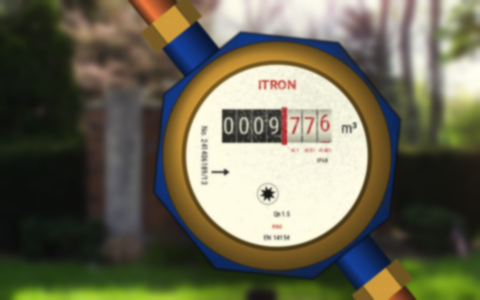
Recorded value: 9.776; m³
